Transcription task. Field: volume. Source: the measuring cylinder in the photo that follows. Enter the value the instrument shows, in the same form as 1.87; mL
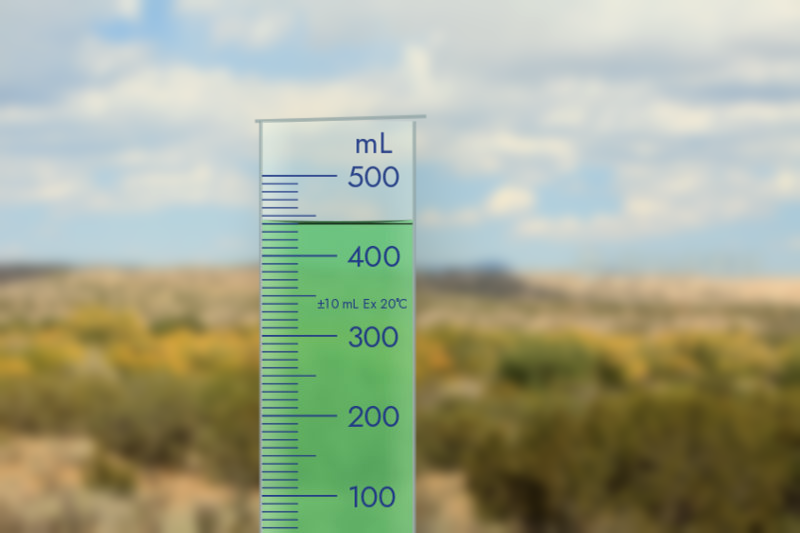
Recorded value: 440; mL
